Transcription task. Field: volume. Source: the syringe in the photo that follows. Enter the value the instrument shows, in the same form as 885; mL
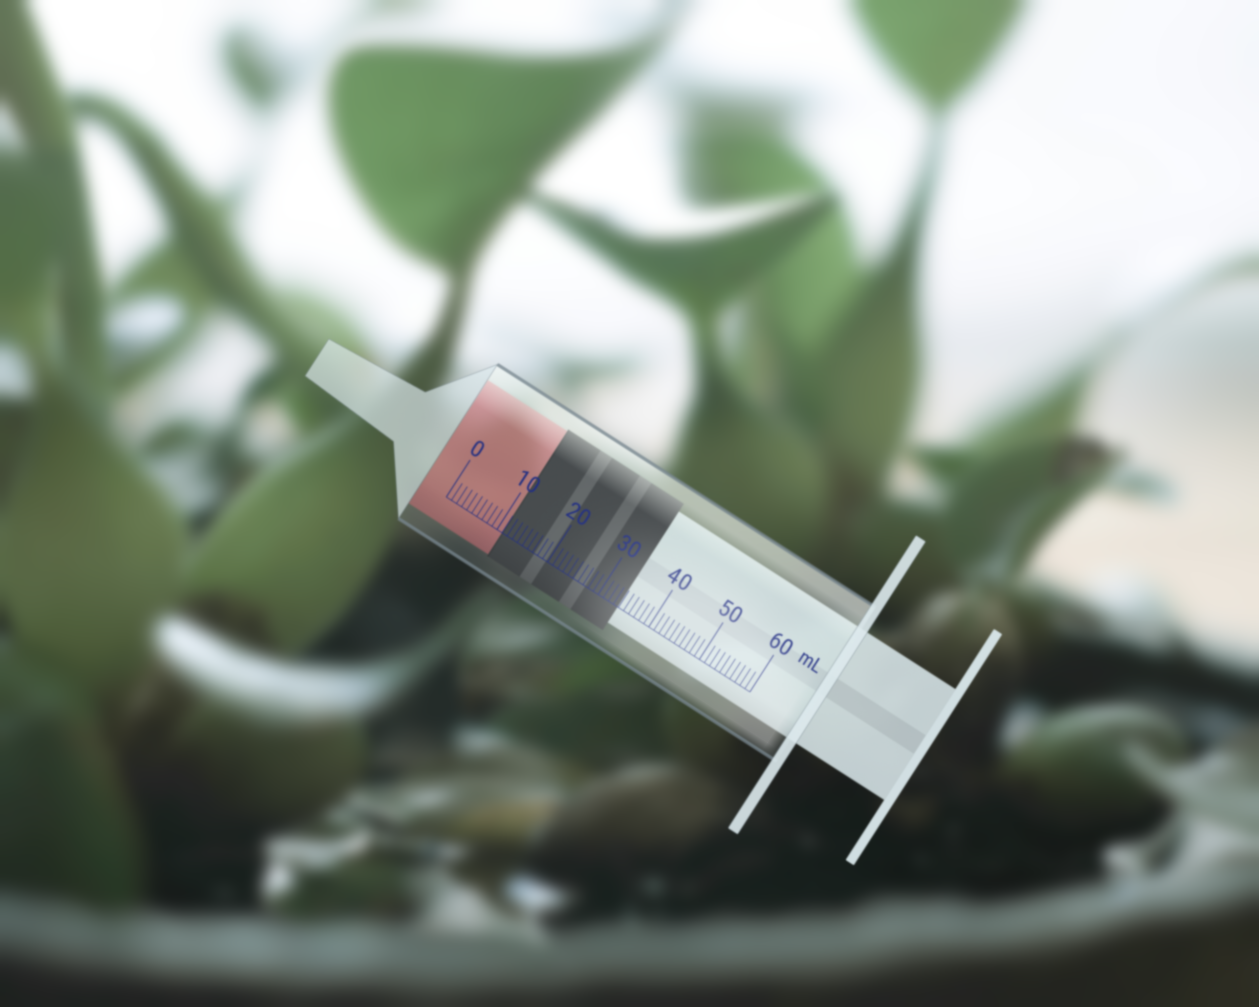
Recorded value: 11; mL
